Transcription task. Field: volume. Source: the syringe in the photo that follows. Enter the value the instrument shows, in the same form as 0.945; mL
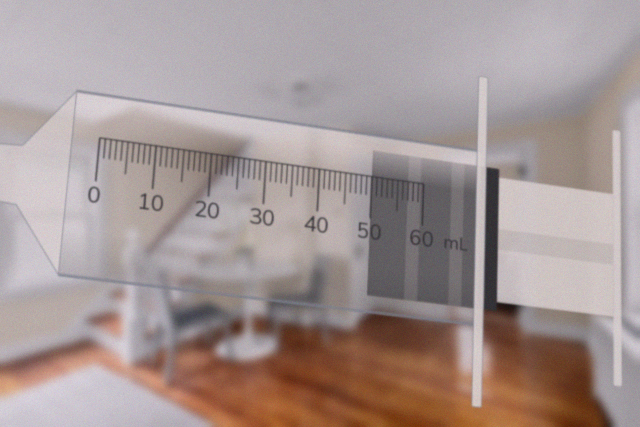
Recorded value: 50; mL
